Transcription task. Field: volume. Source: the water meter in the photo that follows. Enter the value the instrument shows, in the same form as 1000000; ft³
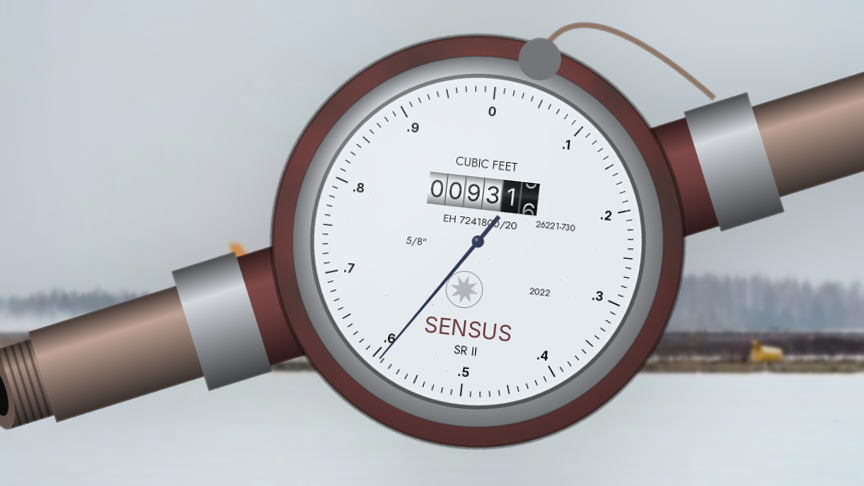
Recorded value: 9315.59; ft³
